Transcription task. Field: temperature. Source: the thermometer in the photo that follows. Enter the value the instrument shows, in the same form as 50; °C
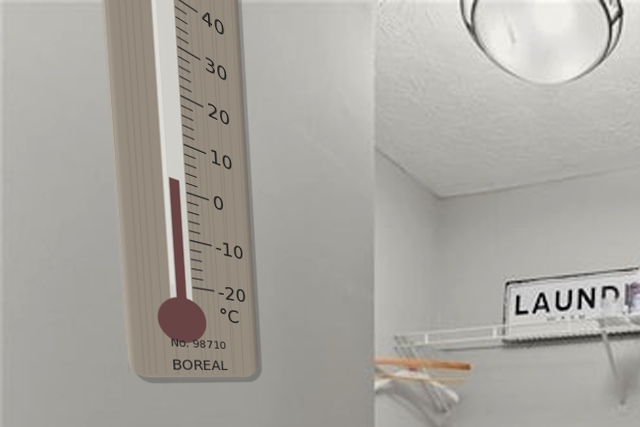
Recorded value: 2; °C
